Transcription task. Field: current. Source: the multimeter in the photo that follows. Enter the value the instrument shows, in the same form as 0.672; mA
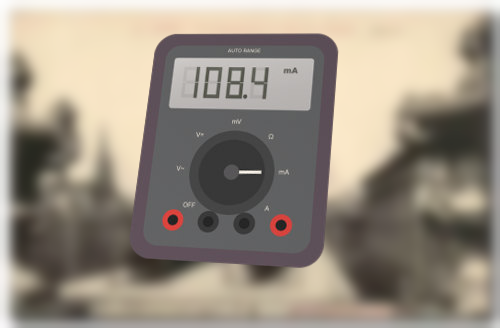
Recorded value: 108.4; mA
